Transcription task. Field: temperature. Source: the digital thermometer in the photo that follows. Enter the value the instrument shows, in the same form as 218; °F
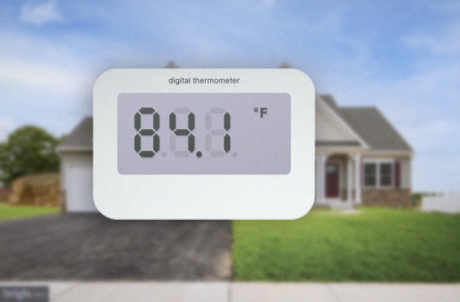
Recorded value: 84.1; °F
